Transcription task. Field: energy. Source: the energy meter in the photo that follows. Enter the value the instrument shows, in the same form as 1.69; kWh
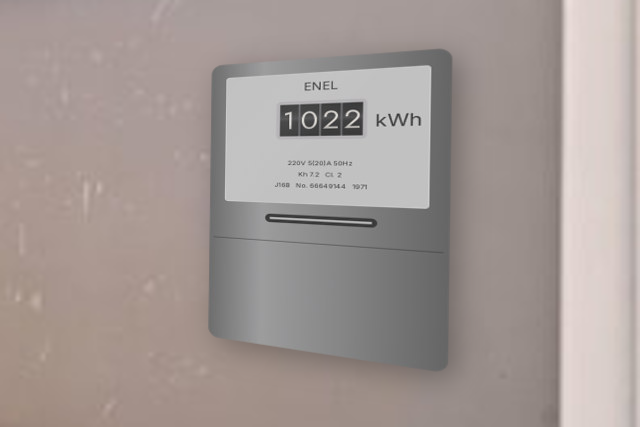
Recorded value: 1022; kWh
